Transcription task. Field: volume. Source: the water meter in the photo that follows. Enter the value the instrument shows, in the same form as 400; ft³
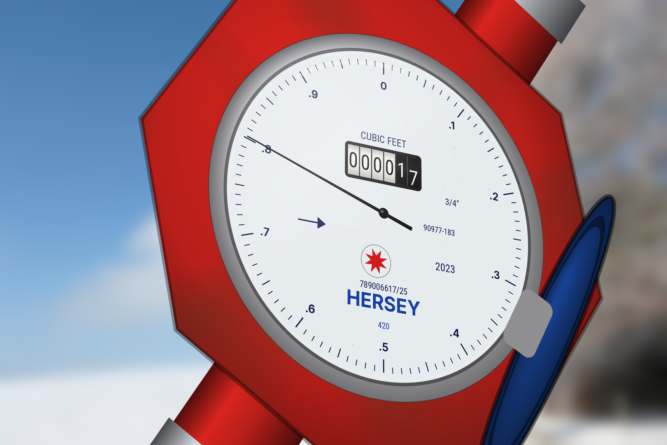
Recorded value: 16.80; ft³
